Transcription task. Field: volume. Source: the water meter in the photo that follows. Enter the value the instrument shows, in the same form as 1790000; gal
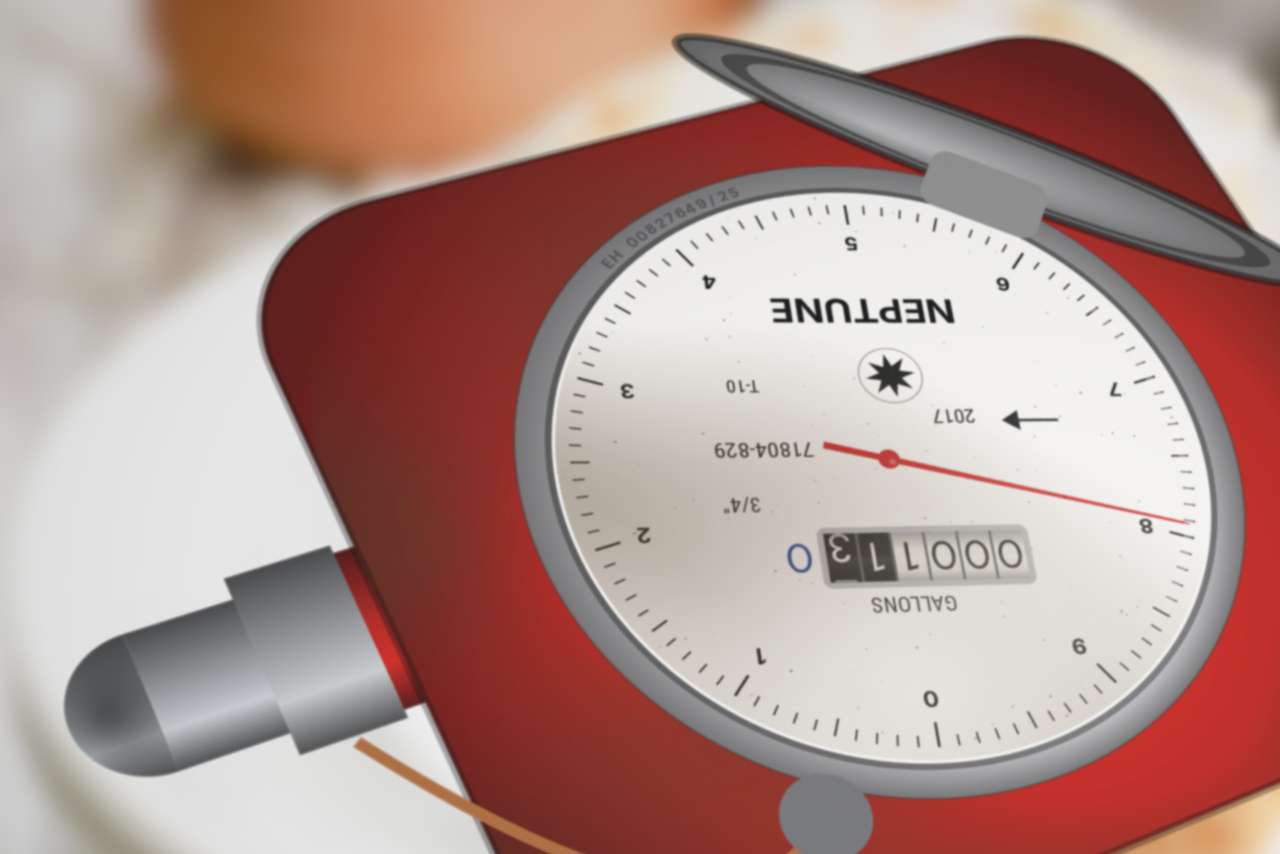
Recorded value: 1127.9; gal
